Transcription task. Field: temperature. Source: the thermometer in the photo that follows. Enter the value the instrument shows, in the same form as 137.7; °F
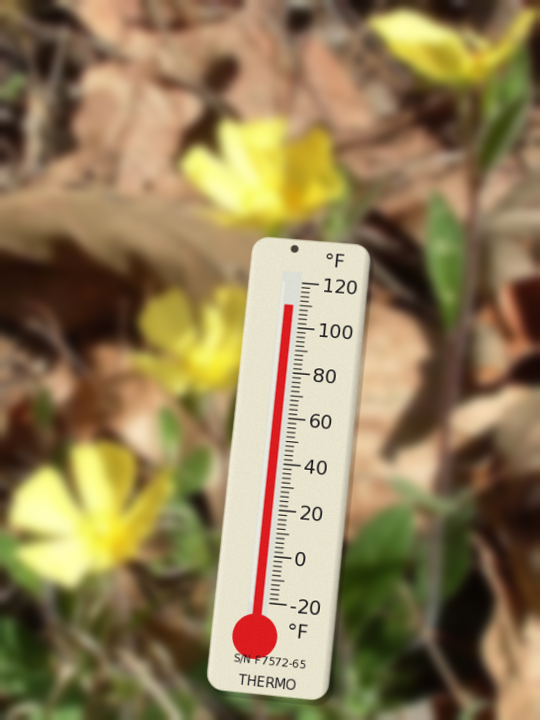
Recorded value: 110; °F
